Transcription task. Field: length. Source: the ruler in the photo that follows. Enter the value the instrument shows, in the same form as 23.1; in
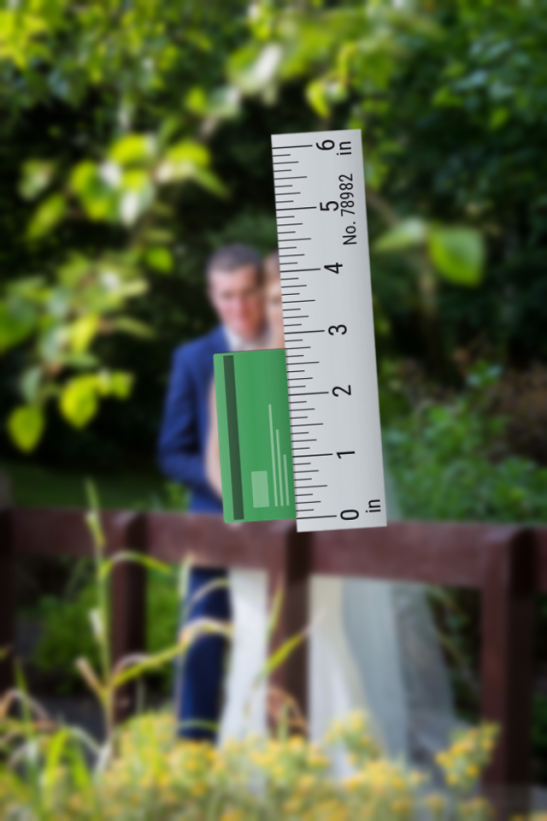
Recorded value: 2.75; in
